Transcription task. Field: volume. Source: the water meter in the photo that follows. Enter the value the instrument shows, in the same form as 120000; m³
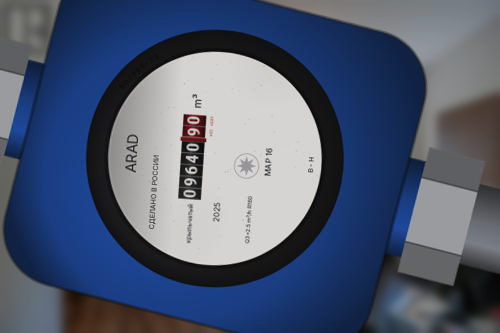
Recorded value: 9640.90; m³
